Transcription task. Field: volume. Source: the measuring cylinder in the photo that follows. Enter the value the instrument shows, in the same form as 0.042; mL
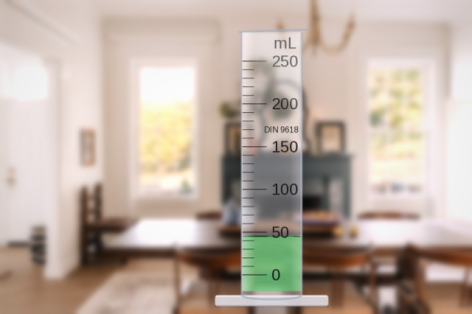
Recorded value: 45; mL
